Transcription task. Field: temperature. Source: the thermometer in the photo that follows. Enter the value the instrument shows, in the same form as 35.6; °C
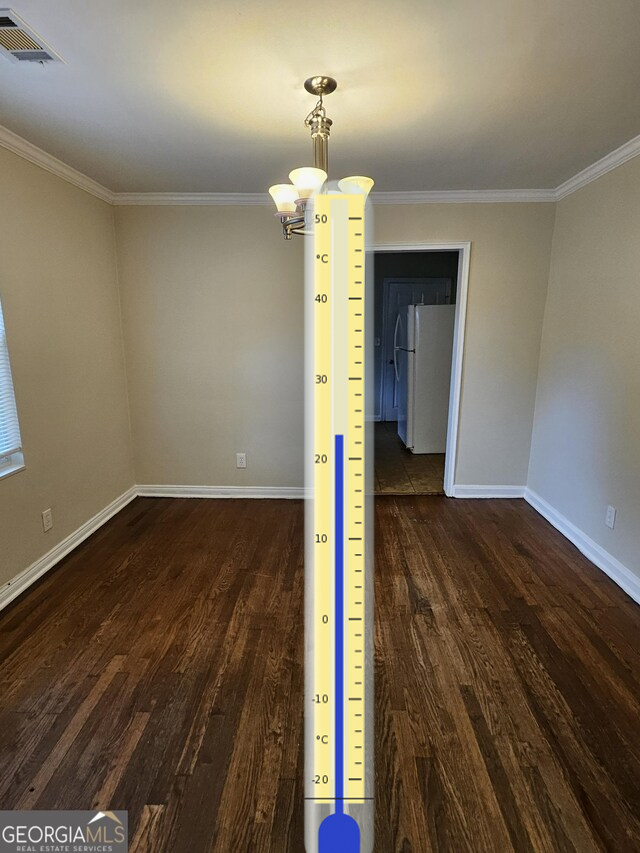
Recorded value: 23; °C
